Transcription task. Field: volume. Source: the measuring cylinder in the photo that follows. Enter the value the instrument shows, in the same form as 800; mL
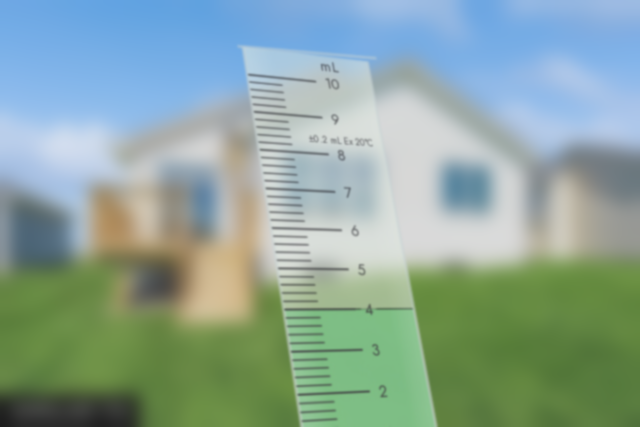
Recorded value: 4; mL
